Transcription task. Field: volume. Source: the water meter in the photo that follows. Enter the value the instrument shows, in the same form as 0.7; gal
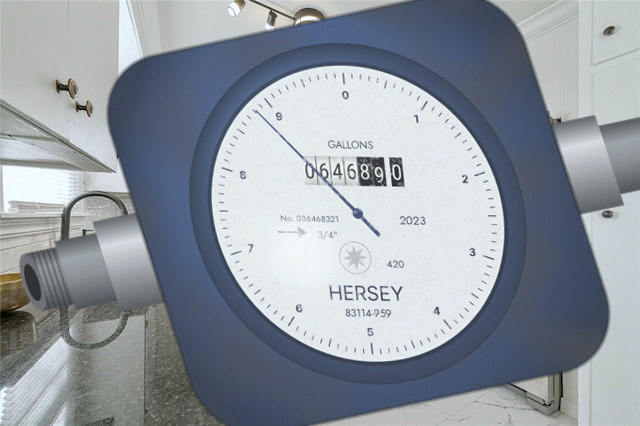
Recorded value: 646888.8; gal
